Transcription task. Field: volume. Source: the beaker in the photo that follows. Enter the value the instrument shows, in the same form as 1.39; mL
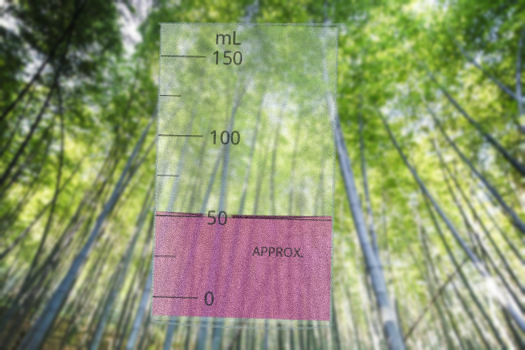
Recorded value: 50; mL
